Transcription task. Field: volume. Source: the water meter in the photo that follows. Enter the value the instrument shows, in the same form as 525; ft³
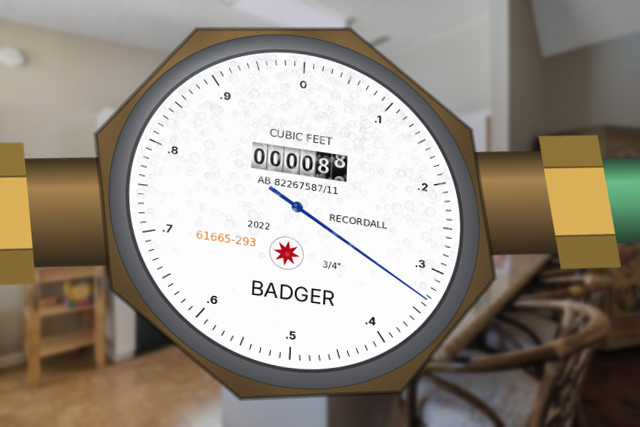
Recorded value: 88.33; ft³
